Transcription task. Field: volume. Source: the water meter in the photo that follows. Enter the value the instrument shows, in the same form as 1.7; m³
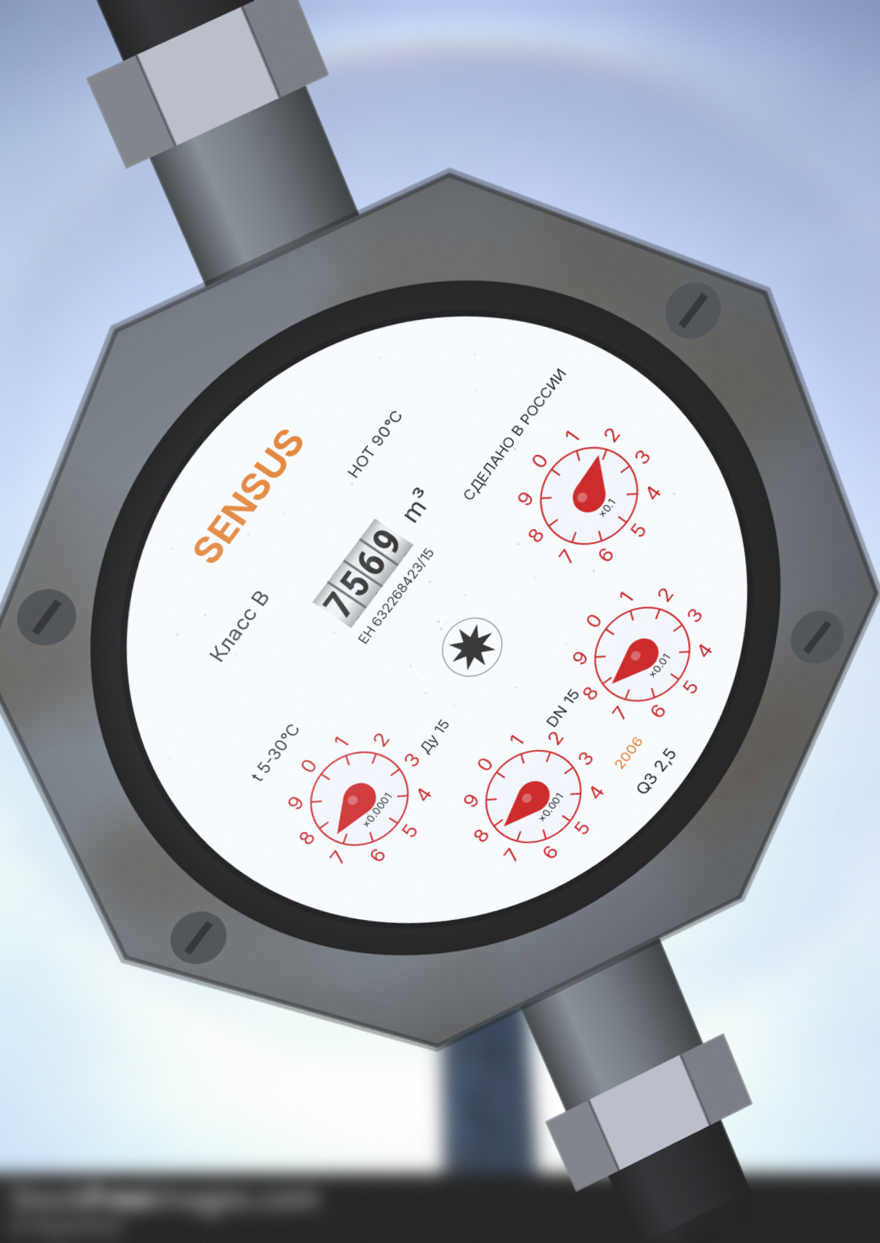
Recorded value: 7569.1777; m³
